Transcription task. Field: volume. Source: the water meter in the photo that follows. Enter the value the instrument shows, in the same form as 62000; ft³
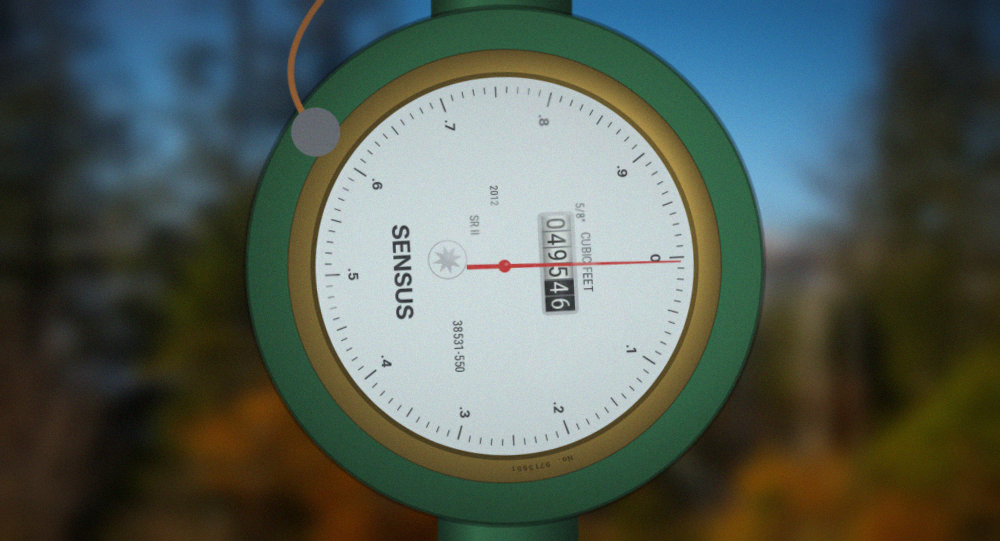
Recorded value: 49546.00; ft³
